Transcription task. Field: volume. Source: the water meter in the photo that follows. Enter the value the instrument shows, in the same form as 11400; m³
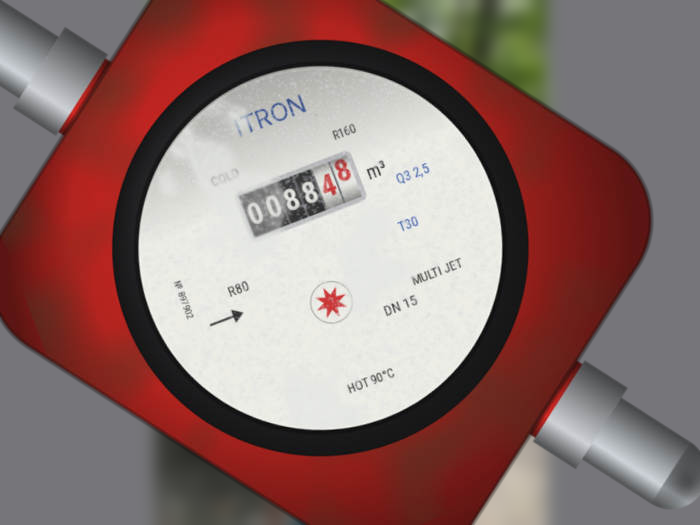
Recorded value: 88.48; m³
